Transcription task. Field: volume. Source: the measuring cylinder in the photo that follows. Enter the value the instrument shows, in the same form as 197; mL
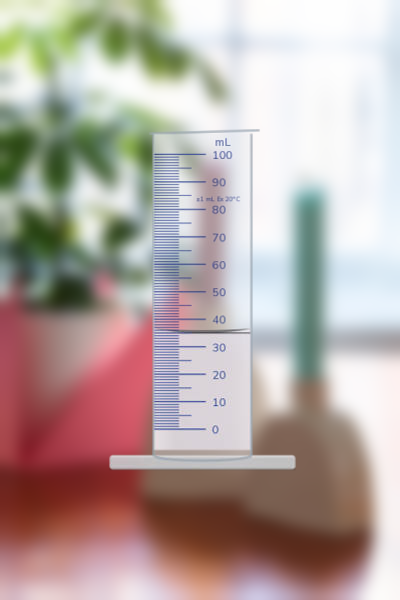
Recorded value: 35; mL
